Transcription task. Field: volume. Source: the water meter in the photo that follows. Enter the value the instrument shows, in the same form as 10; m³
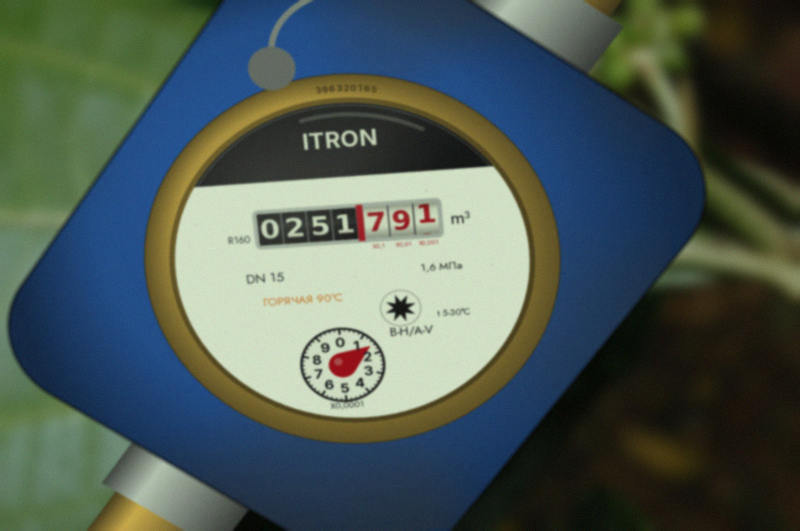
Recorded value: 251.7911; m³
